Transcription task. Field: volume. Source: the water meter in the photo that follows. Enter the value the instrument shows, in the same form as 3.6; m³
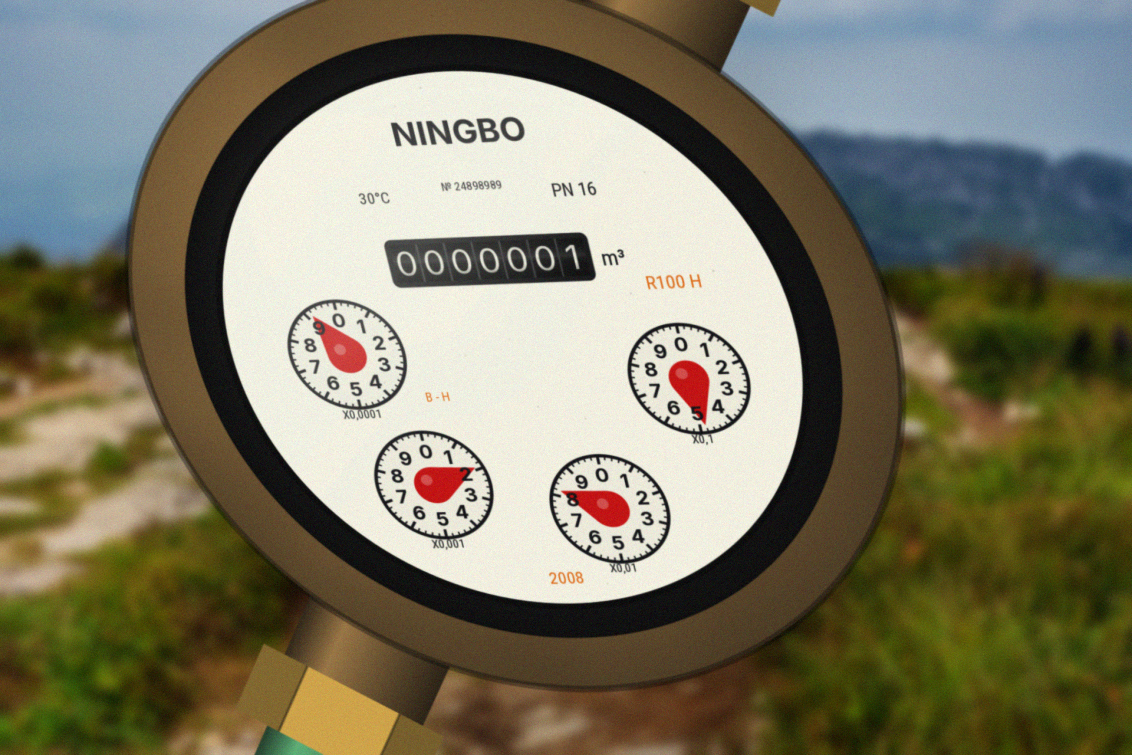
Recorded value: 1.4819; m³
